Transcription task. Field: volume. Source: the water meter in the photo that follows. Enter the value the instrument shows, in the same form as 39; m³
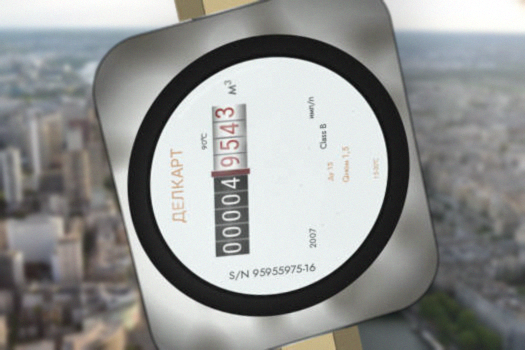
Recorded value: 4.9543; m³
